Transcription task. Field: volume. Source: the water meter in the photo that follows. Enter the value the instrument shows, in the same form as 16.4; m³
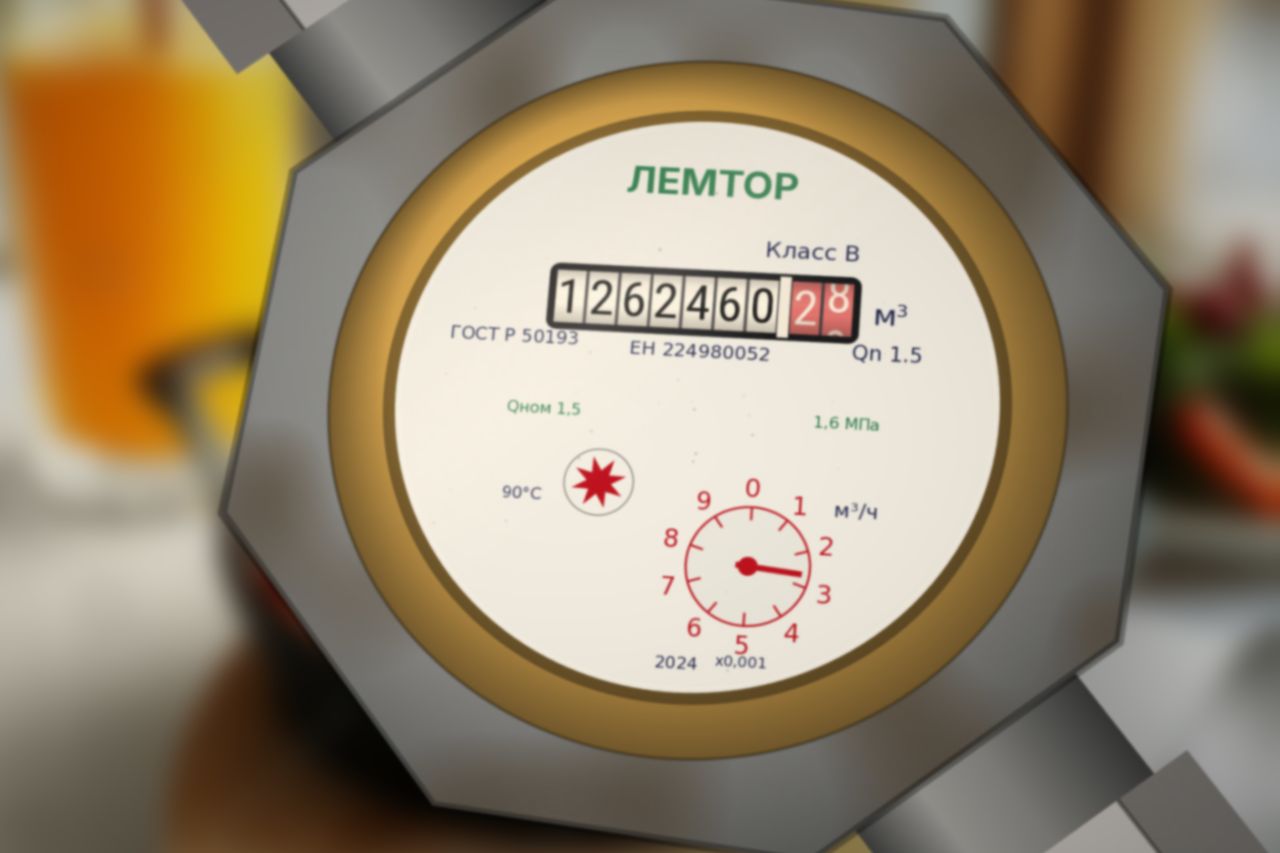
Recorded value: 1262460.282; m³
